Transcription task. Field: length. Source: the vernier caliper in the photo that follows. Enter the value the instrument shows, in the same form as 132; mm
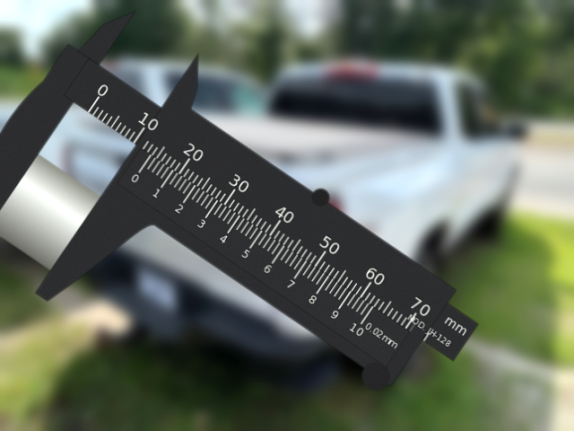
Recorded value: 13.8; mm
